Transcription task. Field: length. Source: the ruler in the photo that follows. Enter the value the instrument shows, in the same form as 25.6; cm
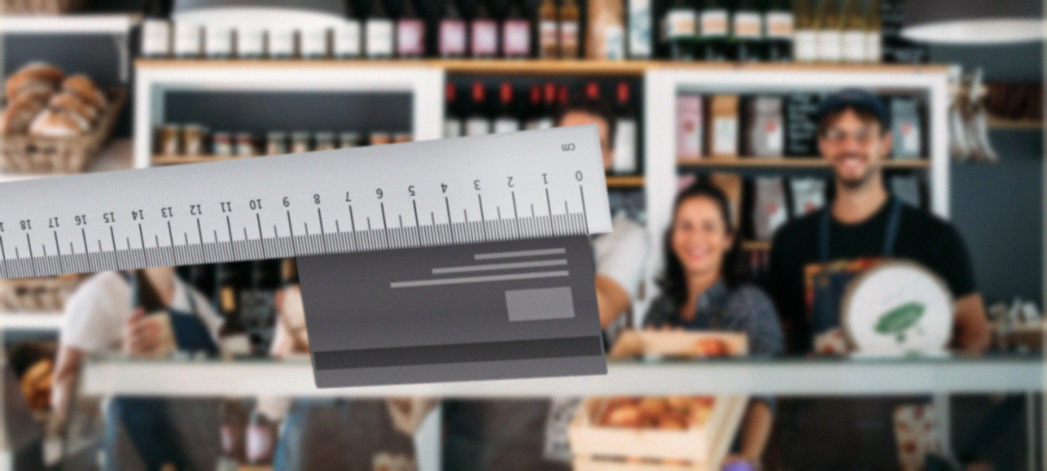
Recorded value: 9; cm
